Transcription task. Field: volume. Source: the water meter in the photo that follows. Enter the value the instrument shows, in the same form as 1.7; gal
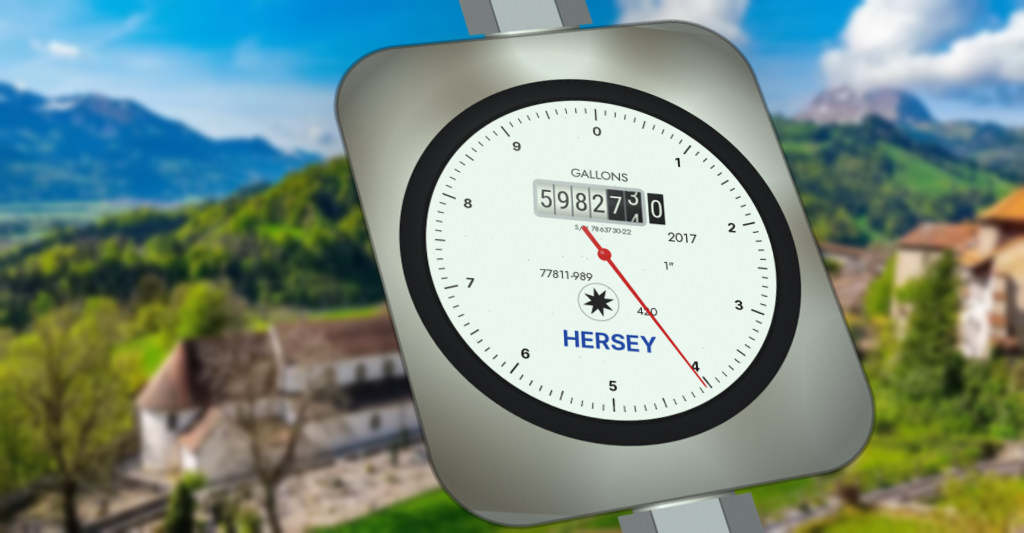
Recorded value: 5982734.0; gal
